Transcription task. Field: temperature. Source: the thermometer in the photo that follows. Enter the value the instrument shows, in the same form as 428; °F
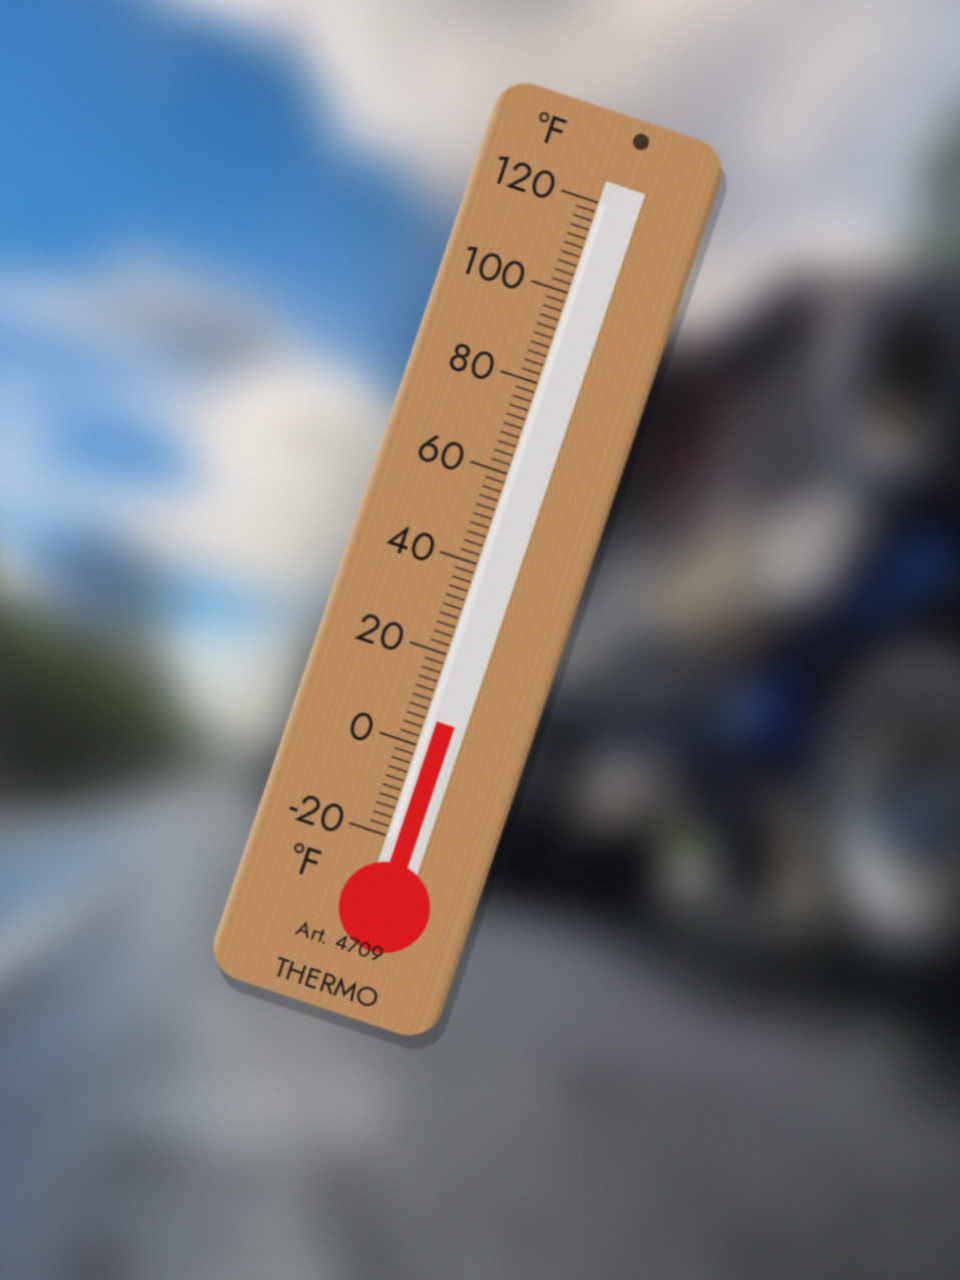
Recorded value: 6; °F
